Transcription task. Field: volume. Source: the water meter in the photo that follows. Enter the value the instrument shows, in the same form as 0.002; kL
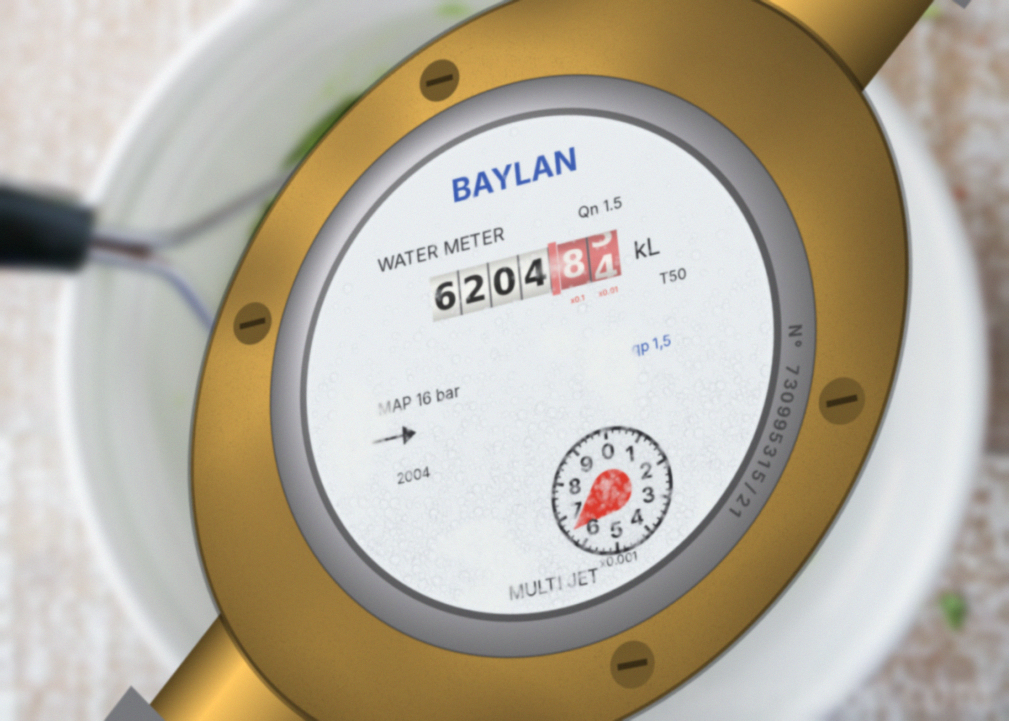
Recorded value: 6204.836; kL
